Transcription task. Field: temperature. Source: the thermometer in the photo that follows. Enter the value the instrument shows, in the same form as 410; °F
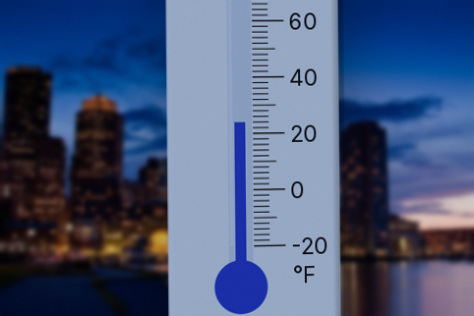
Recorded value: 24; °F
